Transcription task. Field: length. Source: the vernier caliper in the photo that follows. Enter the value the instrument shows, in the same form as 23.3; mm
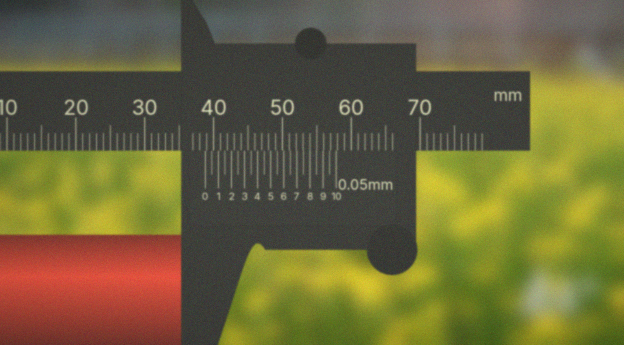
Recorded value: 38.8; mm
